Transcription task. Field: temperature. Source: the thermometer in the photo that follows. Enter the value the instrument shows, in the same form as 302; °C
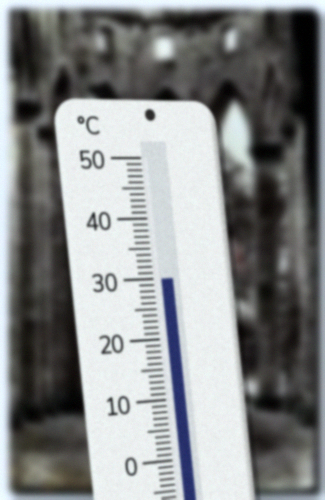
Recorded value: 30; °C
